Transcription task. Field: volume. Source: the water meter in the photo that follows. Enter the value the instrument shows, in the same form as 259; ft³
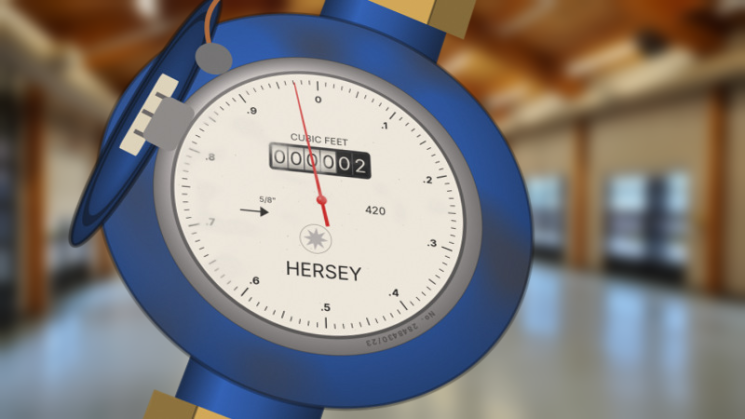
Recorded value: 1.97; ft³
